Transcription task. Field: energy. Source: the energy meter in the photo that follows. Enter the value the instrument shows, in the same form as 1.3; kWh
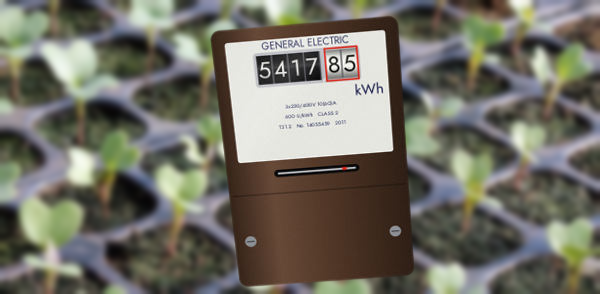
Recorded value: 5417.85; kWh
